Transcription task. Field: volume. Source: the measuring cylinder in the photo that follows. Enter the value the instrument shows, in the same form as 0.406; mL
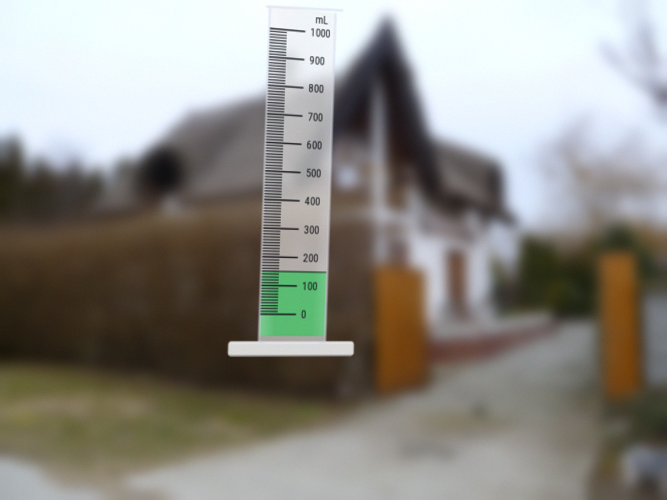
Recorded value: 150; mL
